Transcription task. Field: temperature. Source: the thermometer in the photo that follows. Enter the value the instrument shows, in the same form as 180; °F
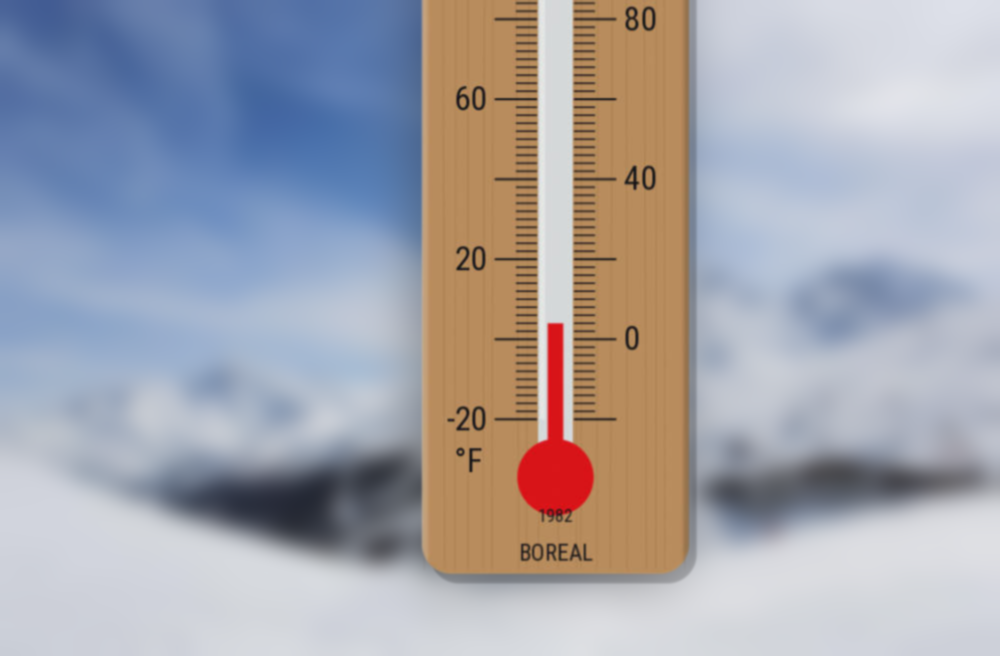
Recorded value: 4; °F
